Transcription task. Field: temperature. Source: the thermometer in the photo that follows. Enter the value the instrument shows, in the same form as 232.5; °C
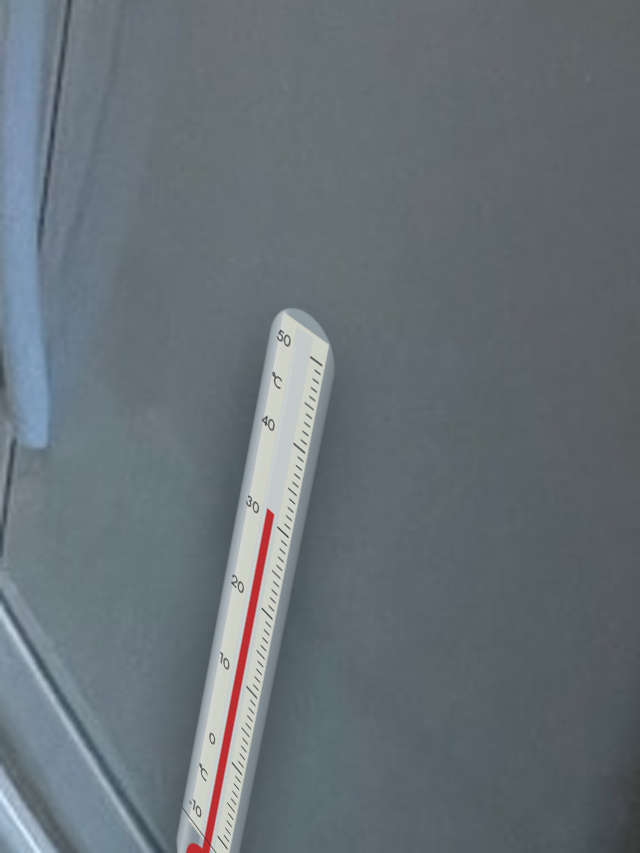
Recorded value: 31; °C
